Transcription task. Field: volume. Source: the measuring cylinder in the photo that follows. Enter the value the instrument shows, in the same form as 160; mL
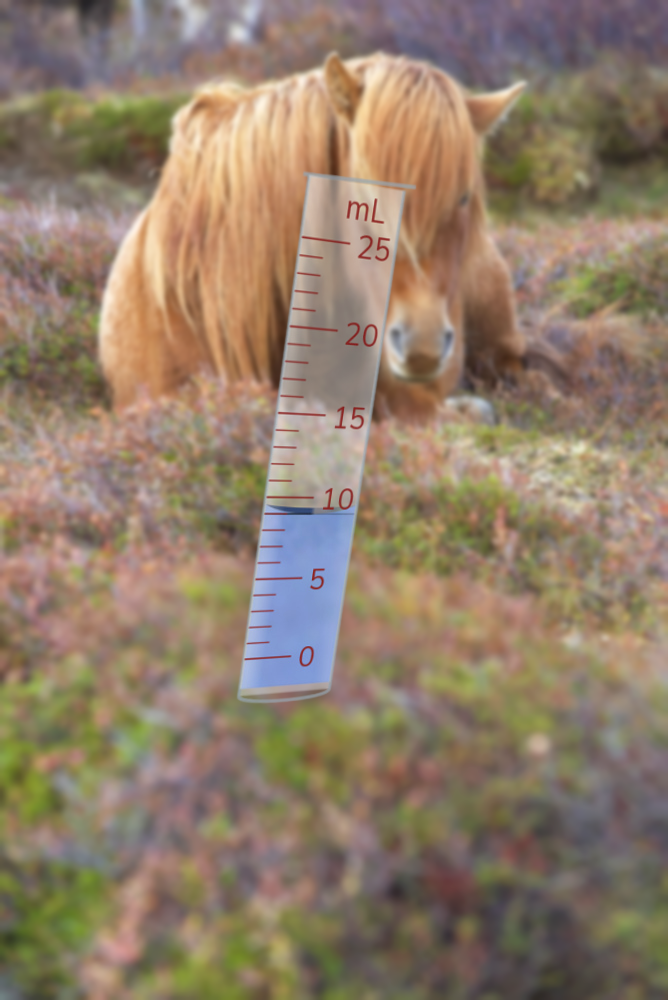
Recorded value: 9; mL
